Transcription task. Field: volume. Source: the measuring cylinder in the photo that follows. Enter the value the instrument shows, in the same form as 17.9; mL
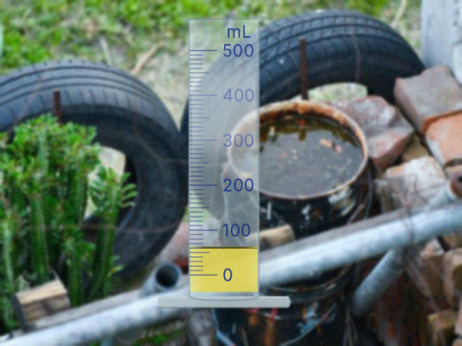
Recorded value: 60; mL
